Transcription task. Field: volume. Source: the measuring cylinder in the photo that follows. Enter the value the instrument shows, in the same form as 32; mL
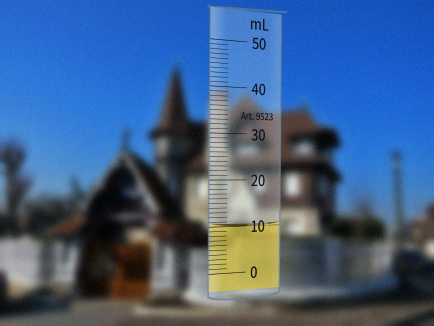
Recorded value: 10; mL
